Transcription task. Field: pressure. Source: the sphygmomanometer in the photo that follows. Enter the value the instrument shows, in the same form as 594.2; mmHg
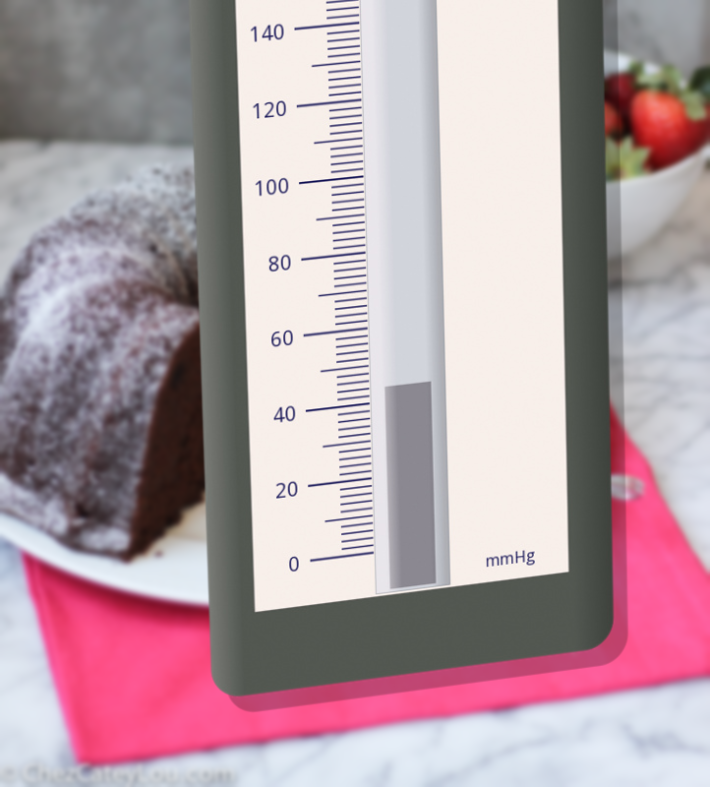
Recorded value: 44; mmHg
